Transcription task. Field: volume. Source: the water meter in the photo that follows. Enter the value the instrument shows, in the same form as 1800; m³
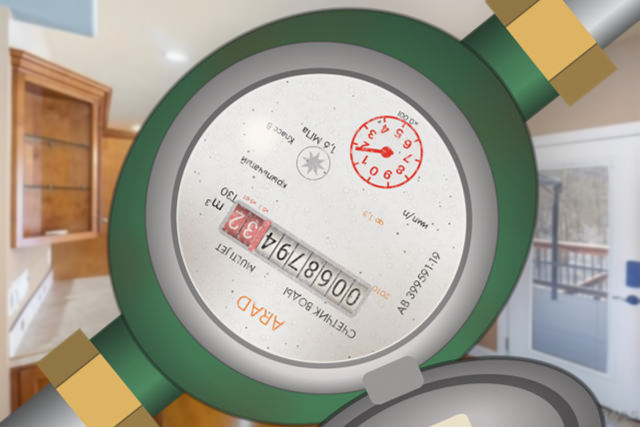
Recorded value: 68794.321; m³
